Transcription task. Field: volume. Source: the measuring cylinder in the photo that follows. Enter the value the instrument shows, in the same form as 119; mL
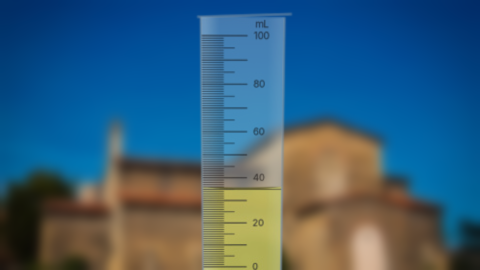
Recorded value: 35; mL
